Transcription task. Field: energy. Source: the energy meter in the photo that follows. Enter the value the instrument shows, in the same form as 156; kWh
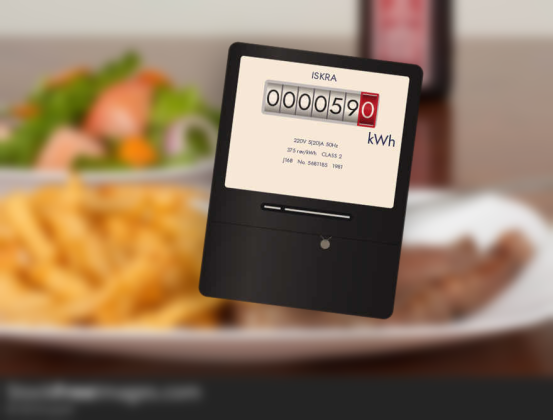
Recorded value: 59.0; kWh
